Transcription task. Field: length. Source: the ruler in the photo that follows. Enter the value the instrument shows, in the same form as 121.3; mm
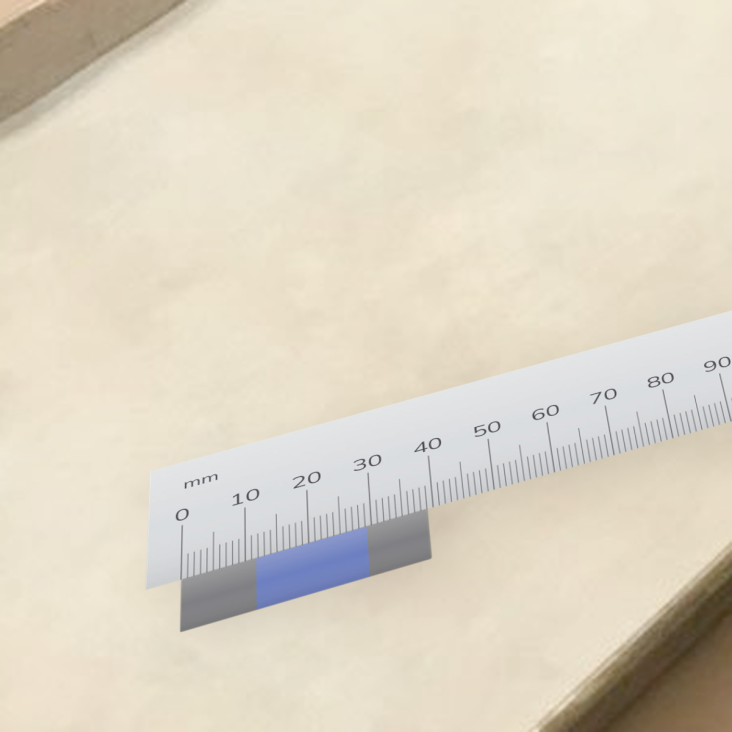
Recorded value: 39; mm
